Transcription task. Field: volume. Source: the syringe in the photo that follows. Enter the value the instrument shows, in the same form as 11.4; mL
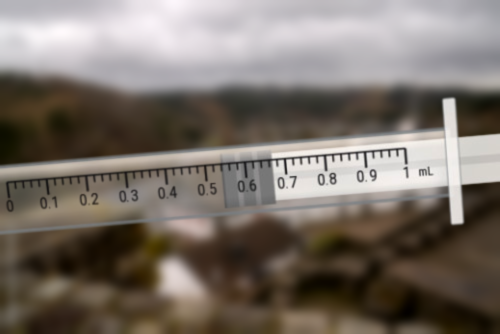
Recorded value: 0.54; mL
